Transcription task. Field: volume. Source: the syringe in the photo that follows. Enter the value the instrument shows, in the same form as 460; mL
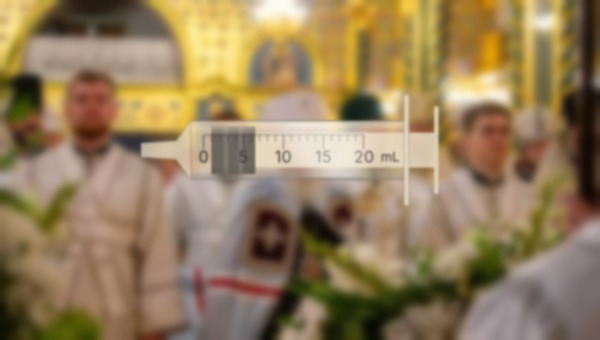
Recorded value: 1; mL
